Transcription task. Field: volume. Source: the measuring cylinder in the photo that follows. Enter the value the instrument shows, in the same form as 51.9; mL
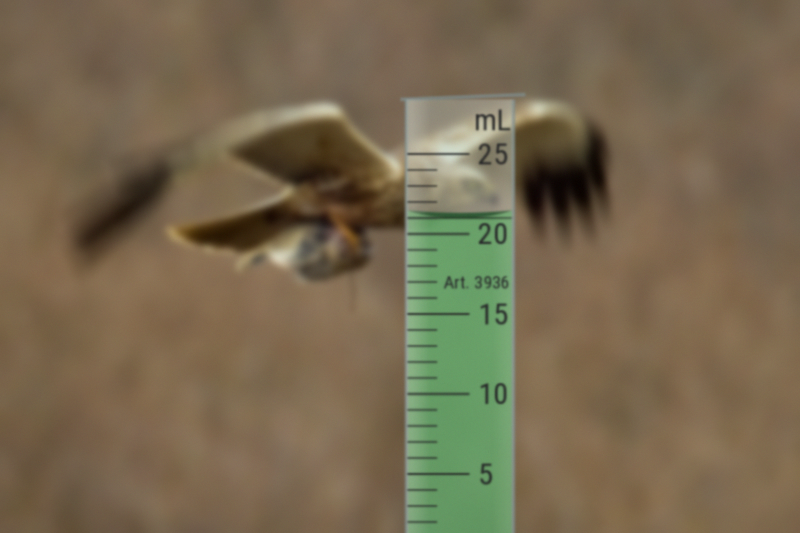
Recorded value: 21; mL
